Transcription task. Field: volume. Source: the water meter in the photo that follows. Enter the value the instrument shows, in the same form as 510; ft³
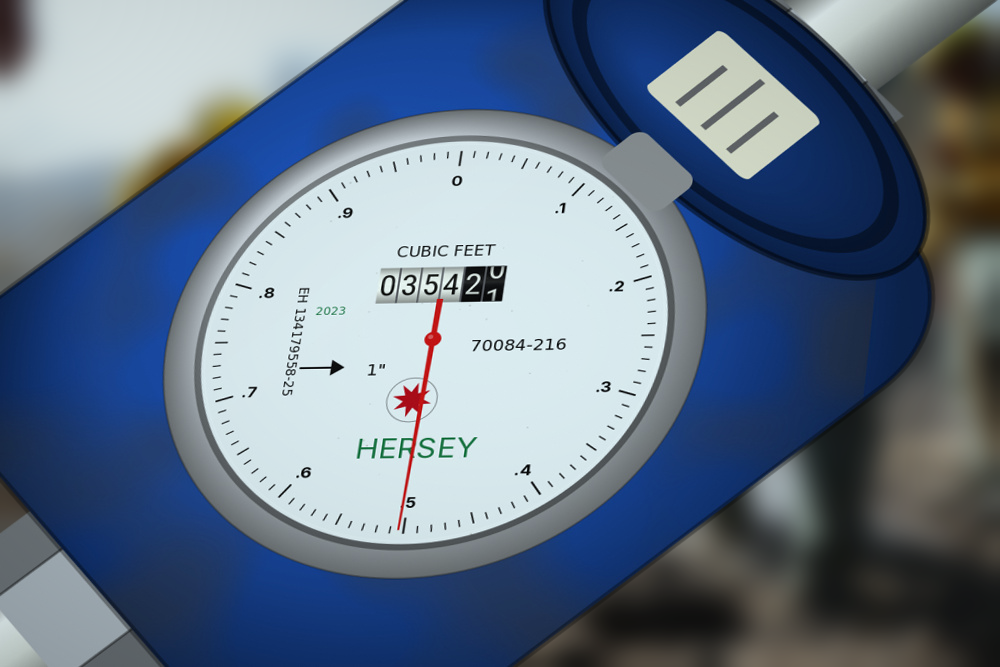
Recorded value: 35420.50; ft³
